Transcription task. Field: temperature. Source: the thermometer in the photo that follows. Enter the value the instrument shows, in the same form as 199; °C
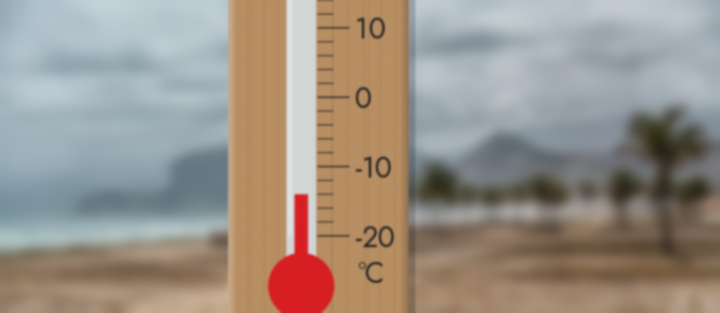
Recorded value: -14; °C
